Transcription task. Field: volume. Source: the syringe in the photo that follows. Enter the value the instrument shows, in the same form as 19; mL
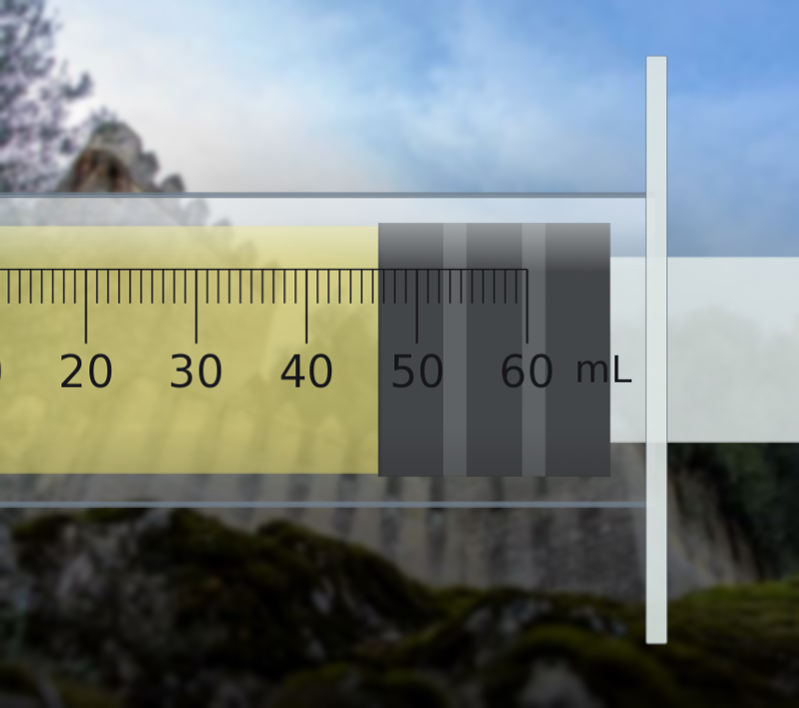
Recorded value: 46.5; mL
